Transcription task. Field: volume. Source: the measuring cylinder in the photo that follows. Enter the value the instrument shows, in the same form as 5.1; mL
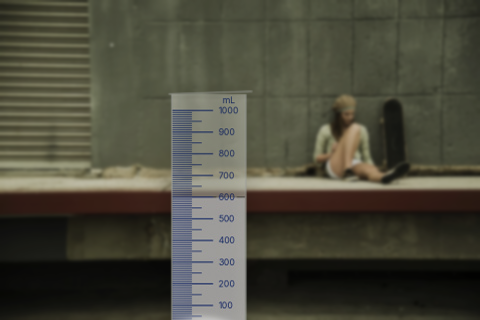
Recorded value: 600; mL
